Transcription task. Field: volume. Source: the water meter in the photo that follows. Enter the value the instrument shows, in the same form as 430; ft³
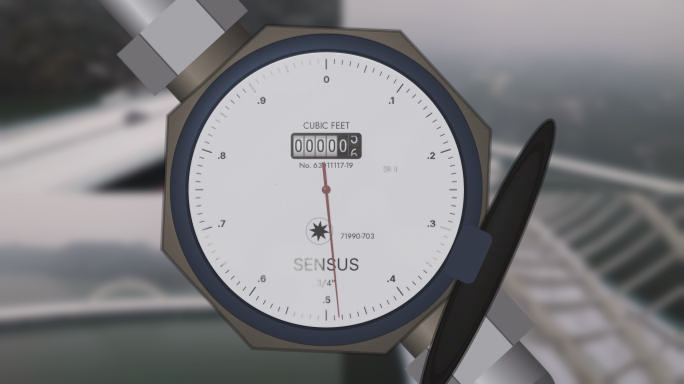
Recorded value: 5.48; ft³
